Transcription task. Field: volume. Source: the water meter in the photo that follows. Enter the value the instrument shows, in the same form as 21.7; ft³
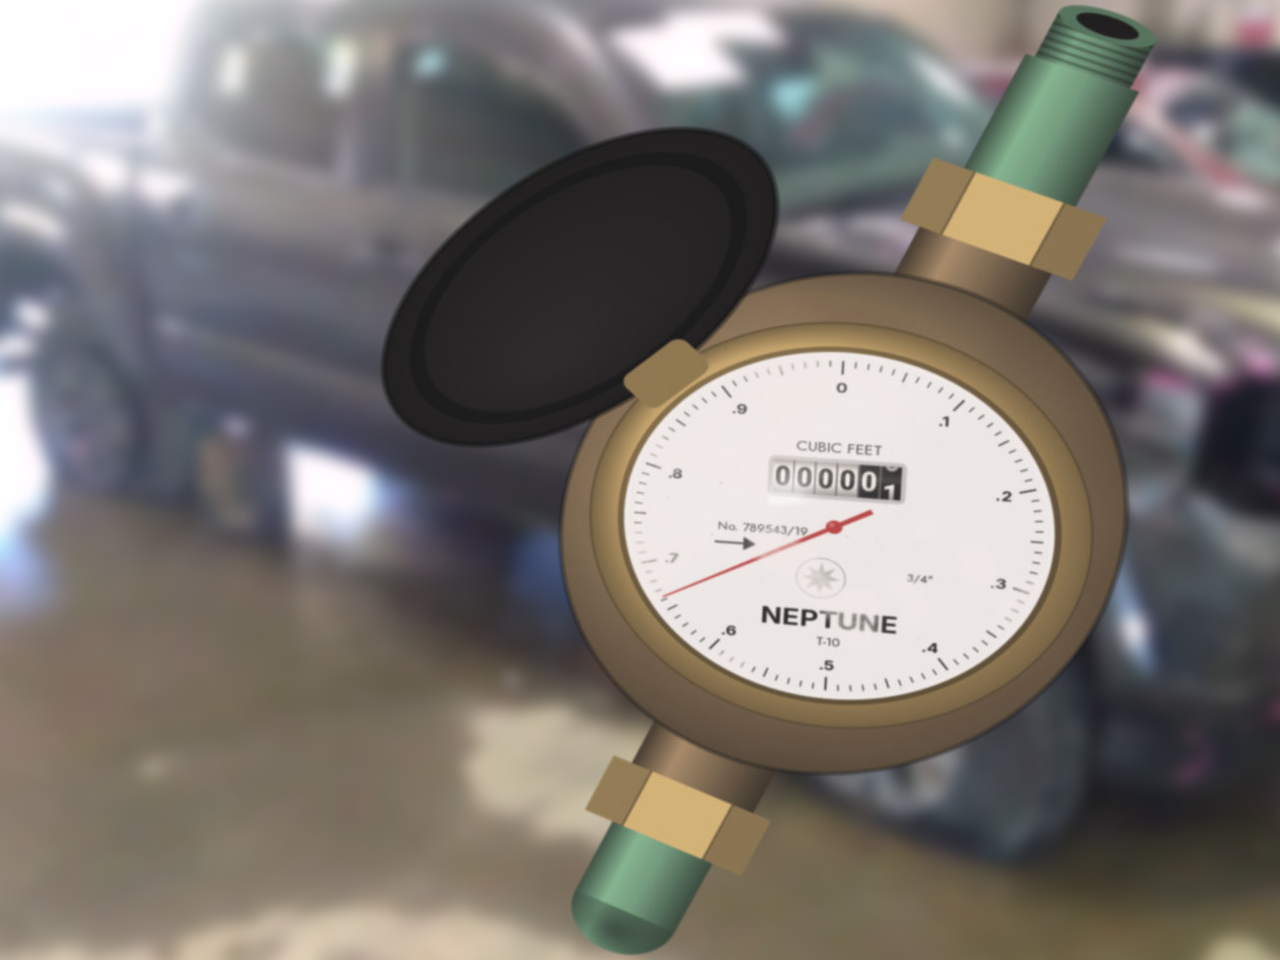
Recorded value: 0.66; ft³
